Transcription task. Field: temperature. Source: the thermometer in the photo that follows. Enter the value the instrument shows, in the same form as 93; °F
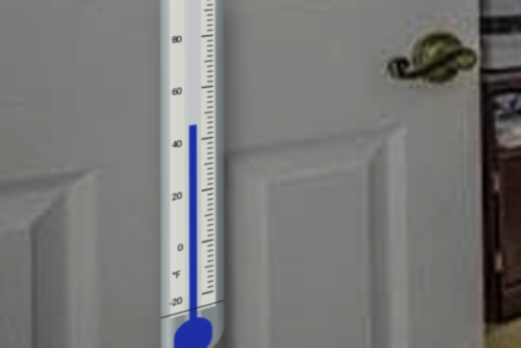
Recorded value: 46; °F
